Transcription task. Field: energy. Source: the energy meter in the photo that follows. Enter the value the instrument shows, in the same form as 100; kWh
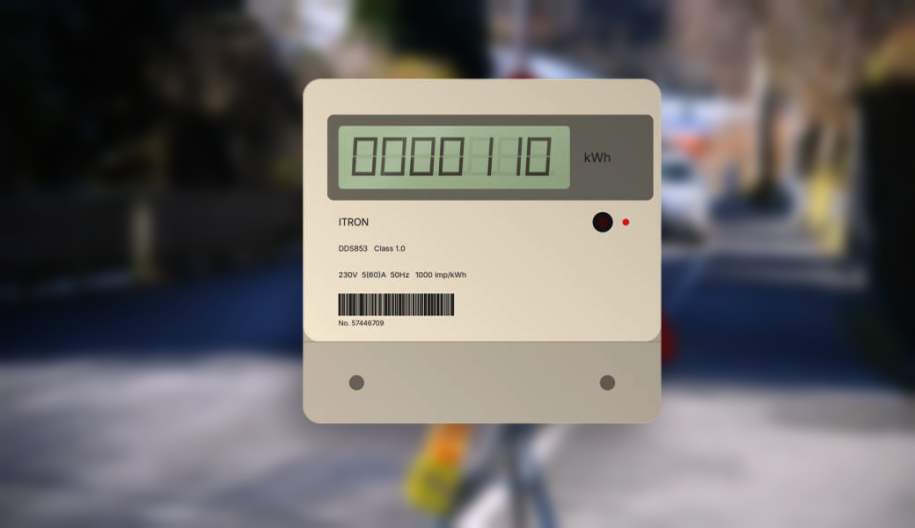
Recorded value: 110; kWh
